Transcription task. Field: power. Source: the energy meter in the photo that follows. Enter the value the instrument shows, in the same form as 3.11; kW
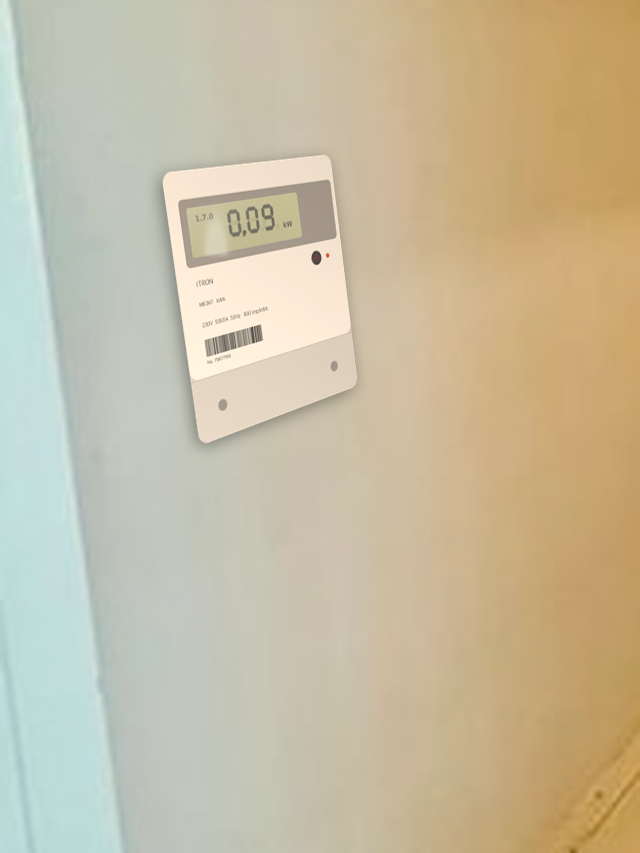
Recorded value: 0.09; kW
